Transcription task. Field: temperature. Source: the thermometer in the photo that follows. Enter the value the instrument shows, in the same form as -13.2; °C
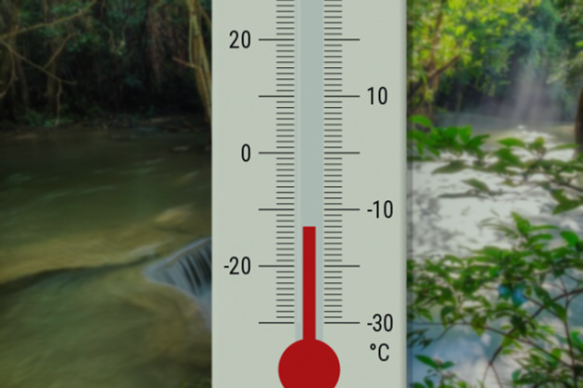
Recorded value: -13; °C
